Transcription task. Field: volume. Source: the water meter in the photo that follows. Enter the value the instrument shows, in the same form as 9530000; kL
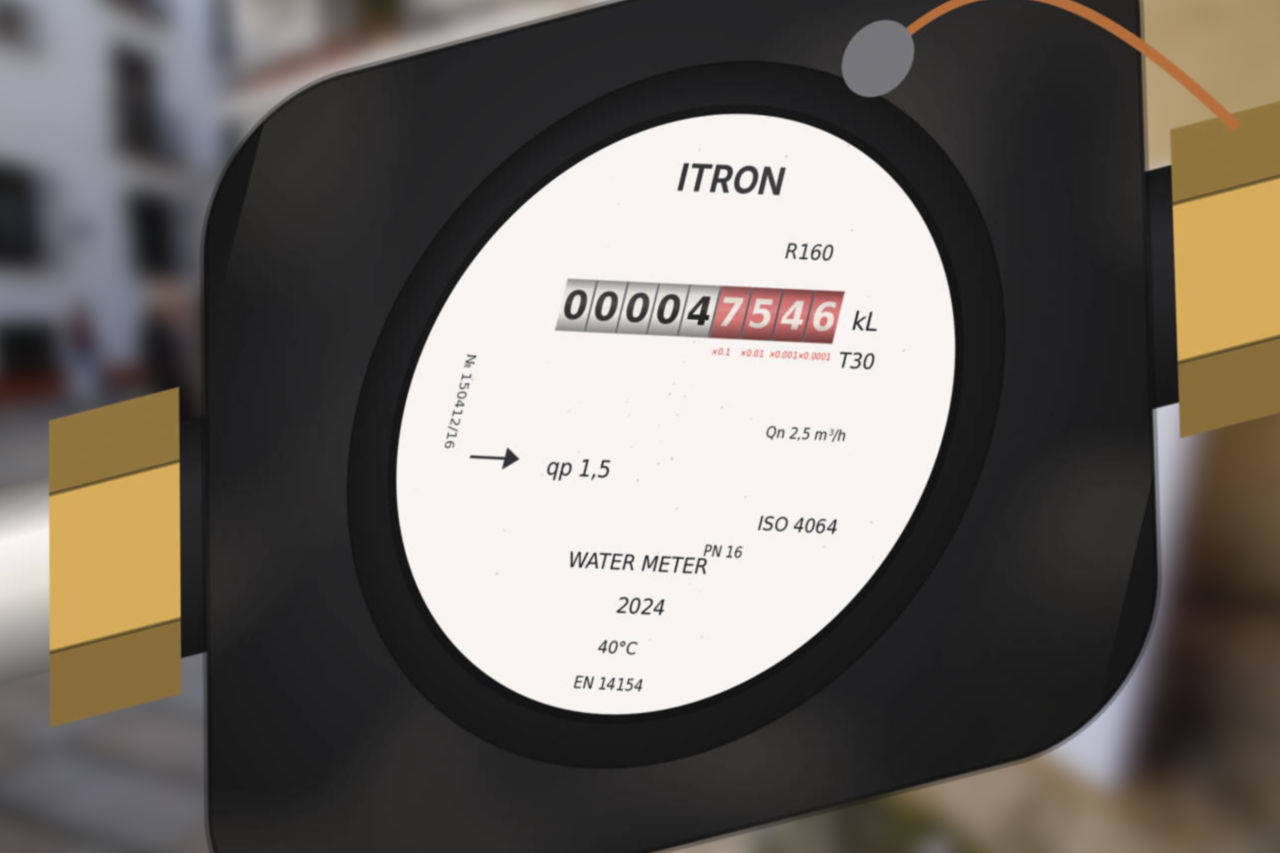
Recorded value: 4.7546; kL
